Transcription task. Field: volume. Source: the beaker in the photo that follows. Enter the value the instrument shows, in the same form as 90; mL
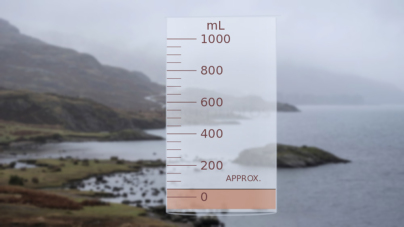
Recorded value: 50; mL
